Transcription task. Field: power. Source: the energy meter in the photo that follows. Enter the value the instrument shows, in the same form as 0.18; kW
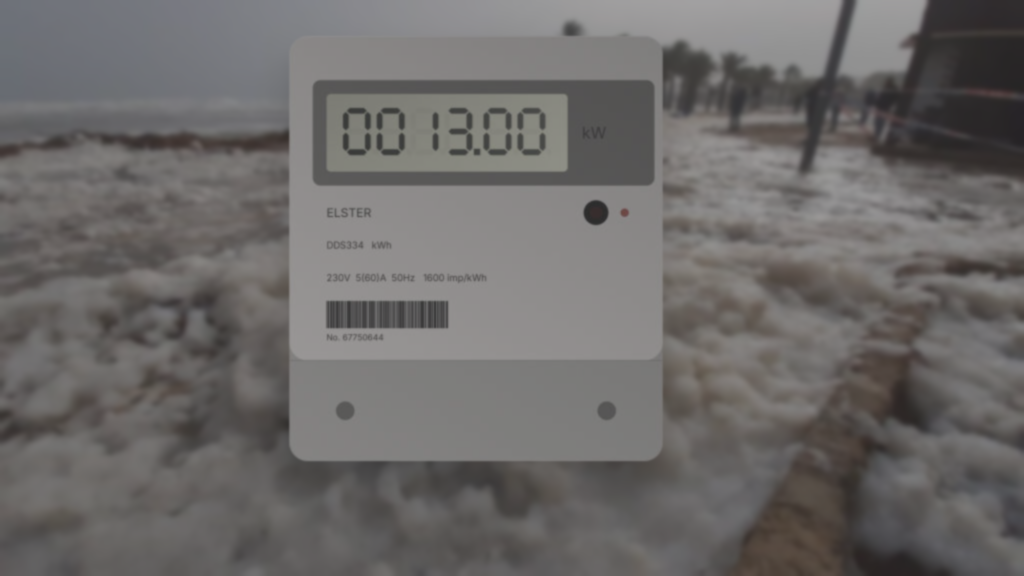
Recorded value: 13.00; kW
